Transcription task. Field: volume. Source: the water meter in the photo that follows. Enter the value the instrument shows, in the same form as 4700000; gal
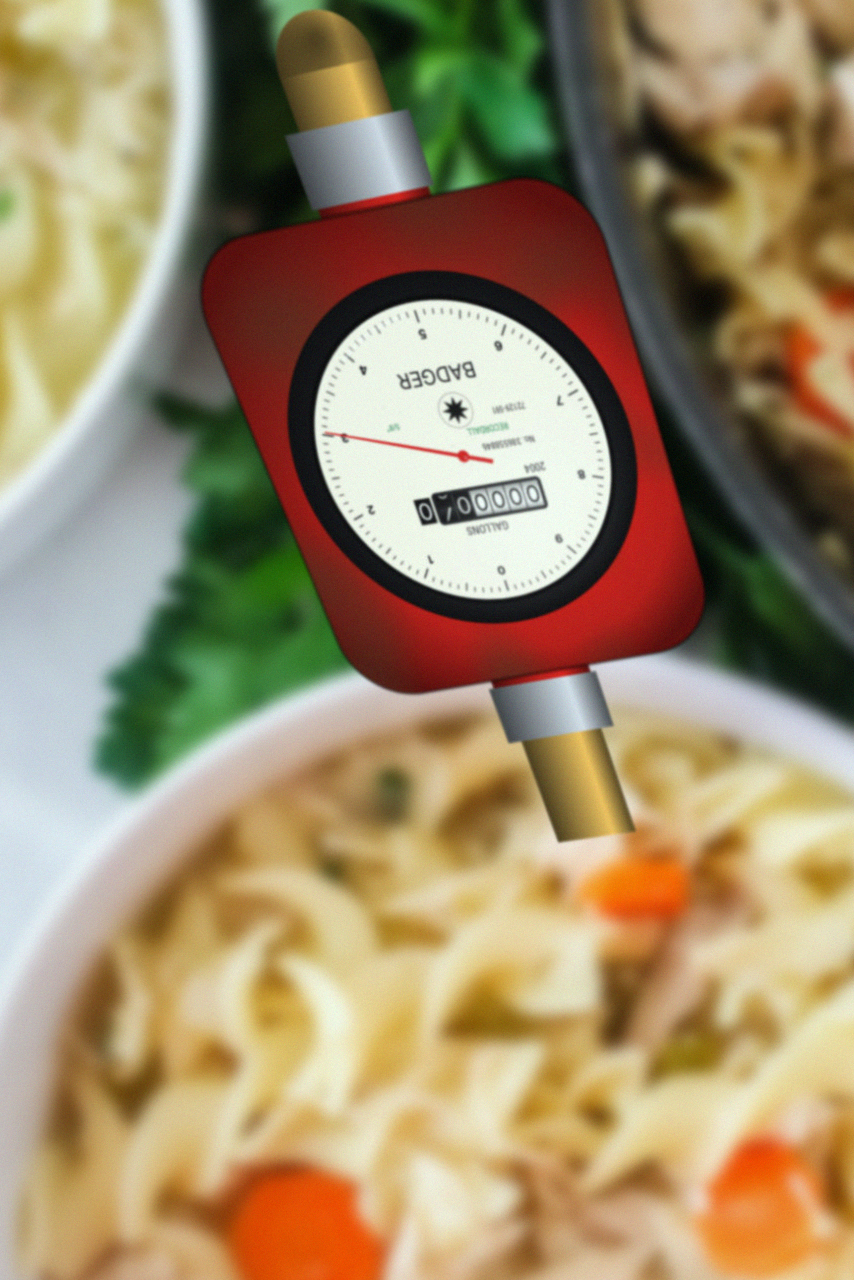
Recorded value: 73.0; gal
